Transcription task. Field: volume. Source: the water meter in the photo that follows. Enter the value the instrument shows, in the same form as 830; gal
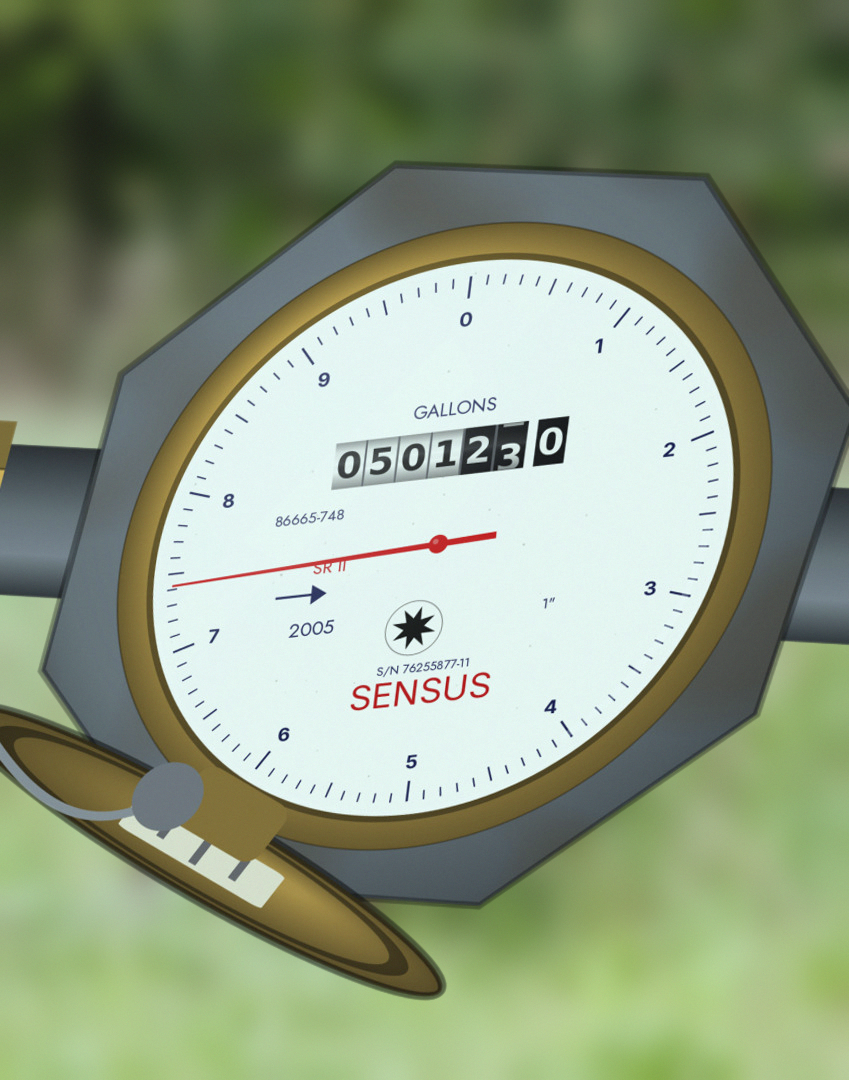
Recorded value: 501227.4; gal
